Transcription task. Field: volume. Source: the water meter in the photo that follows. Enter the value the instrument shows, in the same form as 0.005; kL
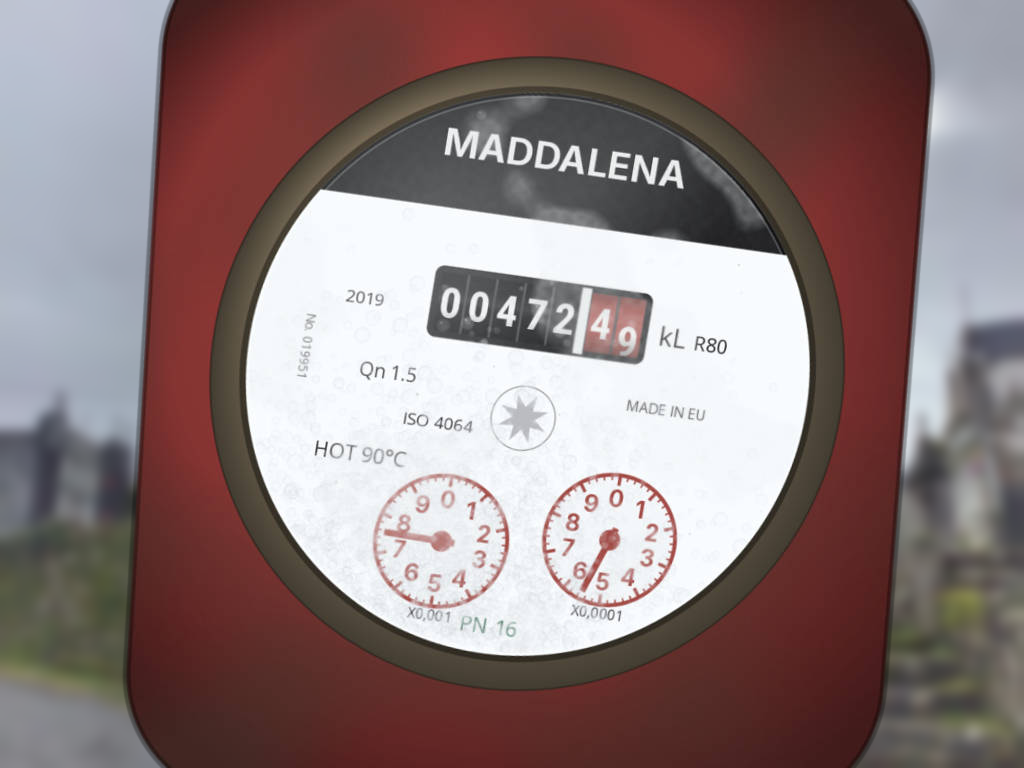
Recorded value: 472.4875; kL
